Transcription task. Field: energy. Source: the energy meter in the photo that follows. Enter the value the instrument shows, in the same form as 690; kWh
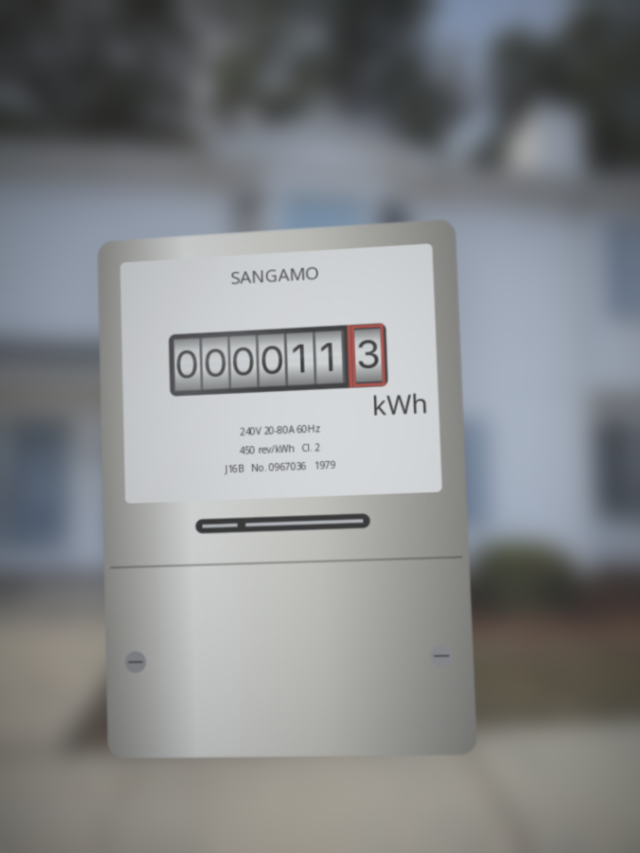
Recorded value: 11.3; kWh
